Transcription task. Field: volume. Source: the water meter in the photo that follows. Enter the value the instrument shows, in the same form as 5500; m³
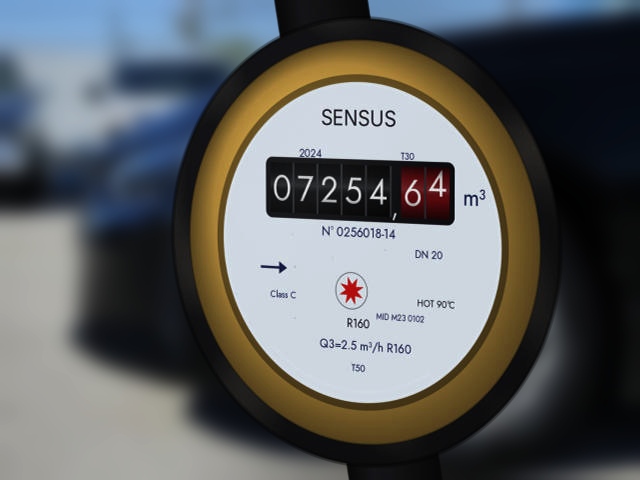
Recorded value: 7254.64; m³
